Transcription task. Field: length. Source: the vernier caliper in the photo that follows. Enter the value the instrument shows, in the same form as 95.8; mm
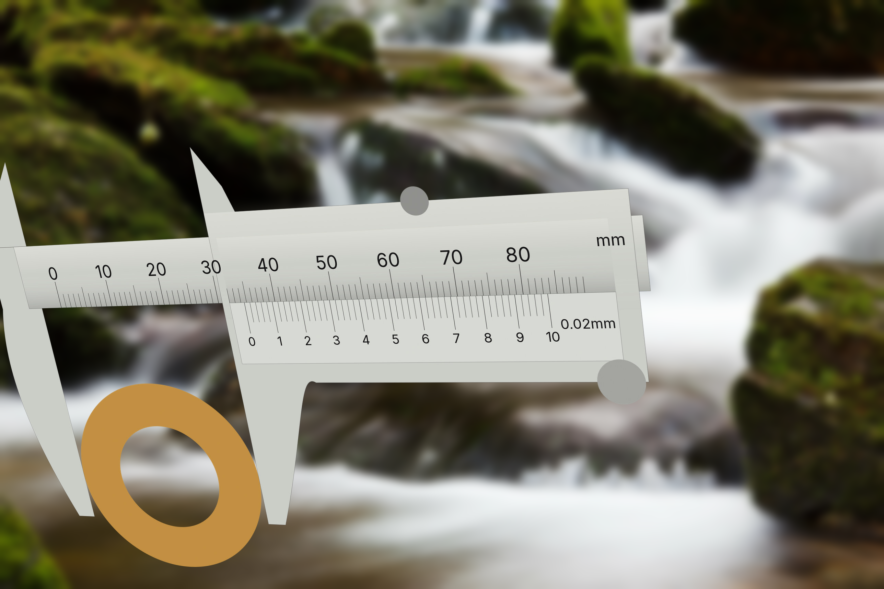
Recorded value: 34.6; mm
